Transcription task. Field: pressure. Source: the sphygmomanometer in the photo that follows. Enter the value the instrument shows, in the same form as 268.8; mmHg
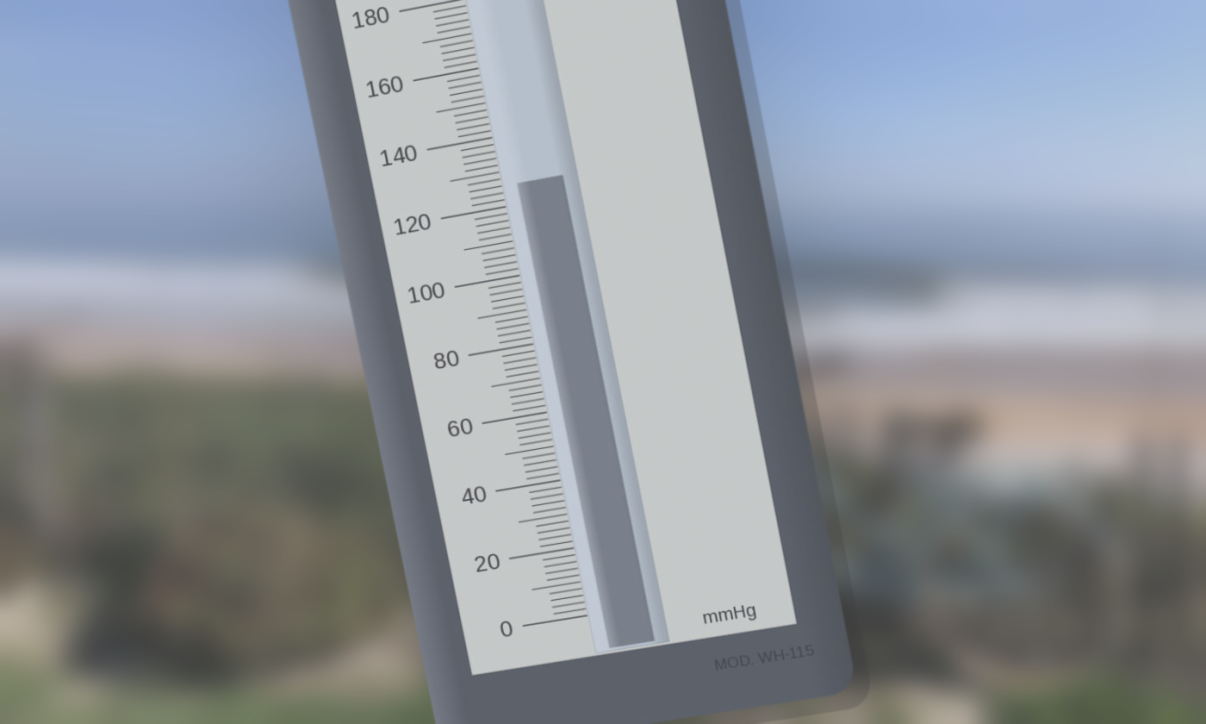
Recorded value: 126; mmHg
